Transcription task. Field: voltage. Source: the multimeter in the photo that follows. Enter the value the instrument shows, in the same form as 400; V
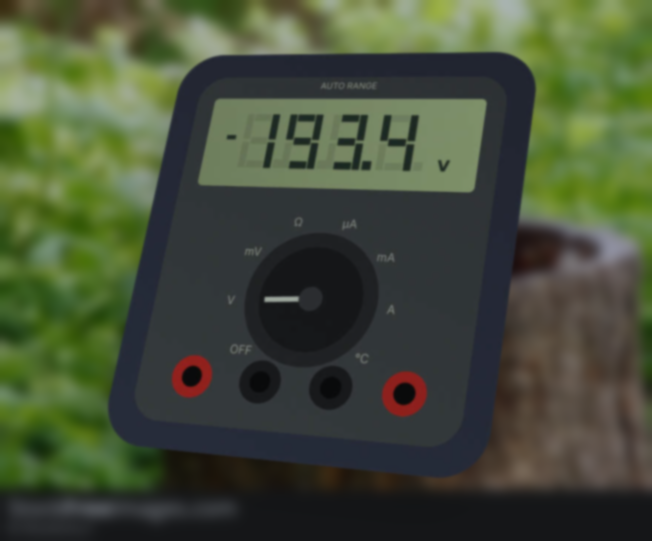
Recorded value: -193.4; V
